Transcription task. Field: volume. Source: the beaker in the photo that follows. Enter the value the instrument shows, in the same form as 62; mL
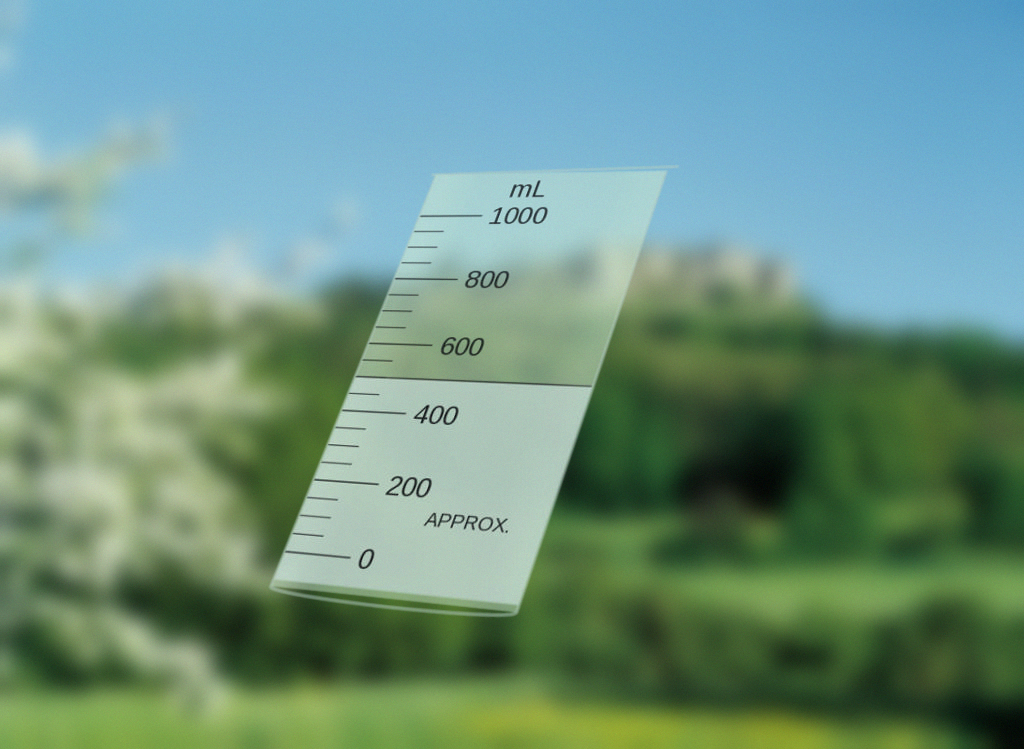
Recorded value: 500; mL
